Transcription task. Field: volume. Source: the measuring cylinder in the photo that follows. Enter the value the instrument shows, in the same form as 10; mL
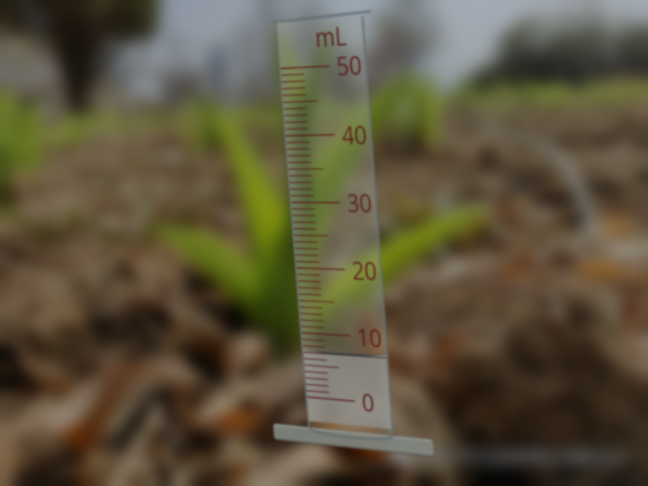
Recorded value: 7; mL
